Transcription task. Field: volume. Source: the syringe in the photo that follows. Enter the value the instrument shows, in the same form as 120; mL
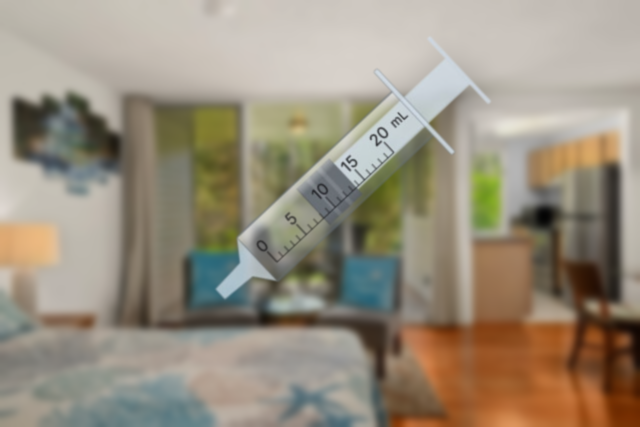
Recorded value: 8; mL
